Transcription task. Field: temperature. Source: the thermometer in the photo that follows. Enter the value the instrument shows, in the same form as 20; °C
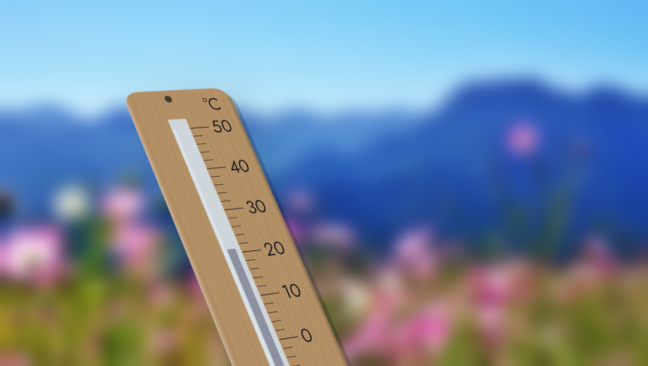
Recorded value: 21; °C
